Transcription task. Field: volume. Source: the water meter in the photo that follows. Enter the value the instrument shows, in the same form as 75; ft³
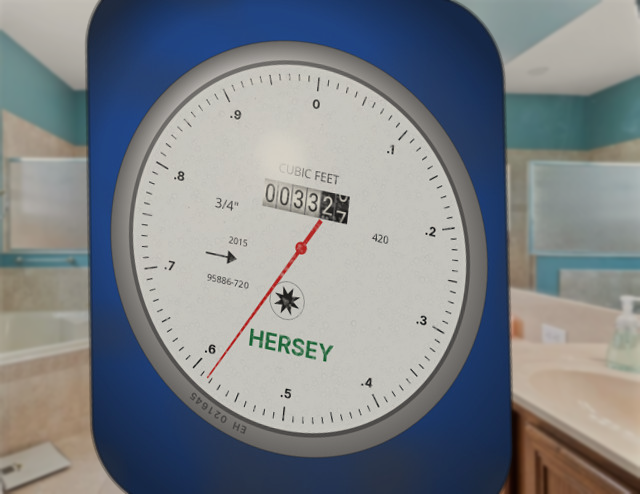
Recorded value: 3326.58; ft³
